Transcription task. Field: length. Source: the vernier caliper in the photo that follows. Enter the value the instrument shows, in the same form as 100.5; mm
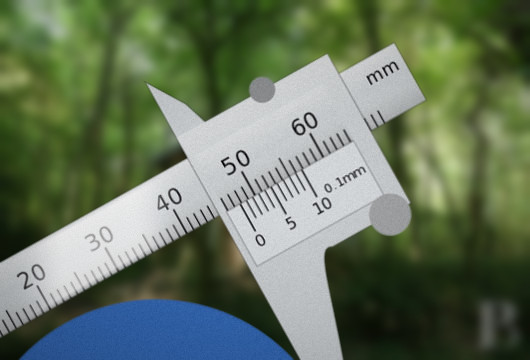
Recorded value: 47.8; mm
